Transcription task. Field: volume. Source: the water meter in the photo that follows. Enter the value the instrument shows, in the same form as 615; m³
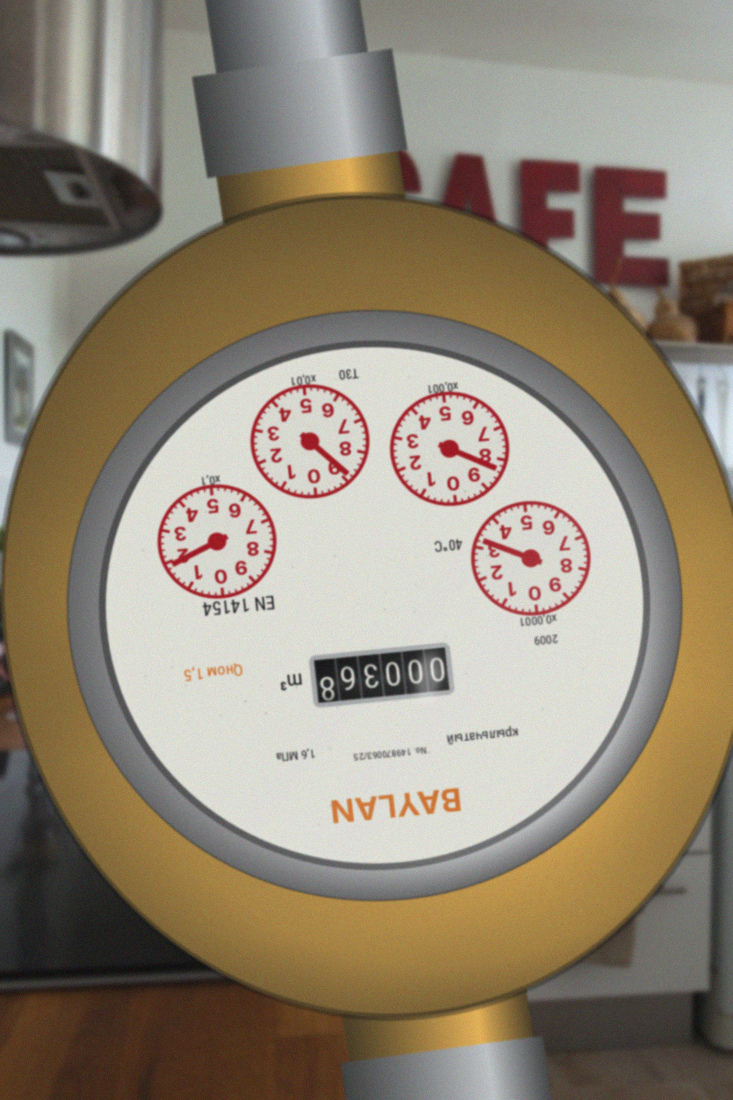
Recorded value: 368.1883; m³
